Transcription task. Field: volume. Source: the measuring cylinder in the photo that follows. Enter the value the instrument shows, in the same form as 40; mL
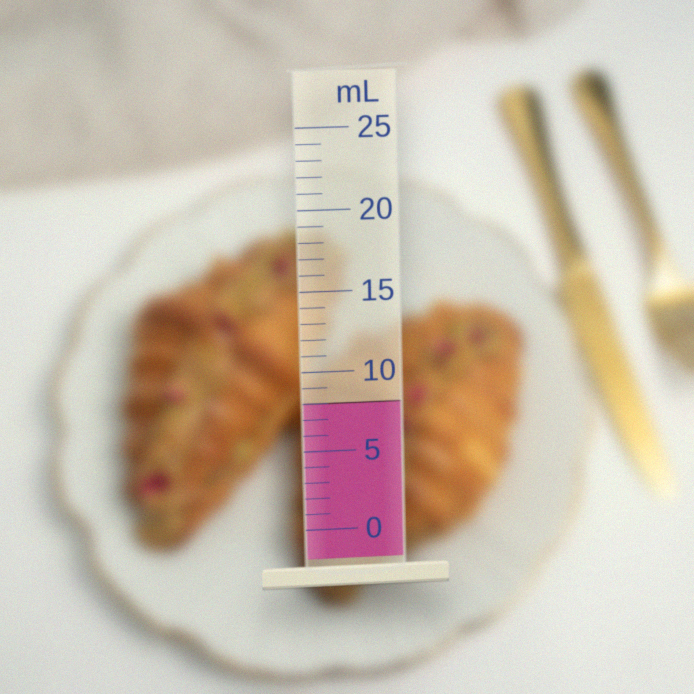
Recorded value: 8; mL
